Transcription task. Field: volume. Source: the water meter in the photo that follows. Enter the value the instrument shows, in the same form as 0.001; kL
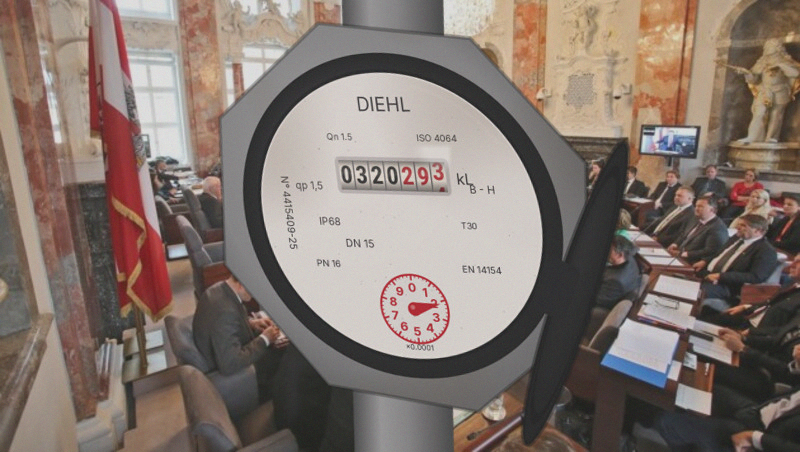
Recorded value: 320.2932; kL
